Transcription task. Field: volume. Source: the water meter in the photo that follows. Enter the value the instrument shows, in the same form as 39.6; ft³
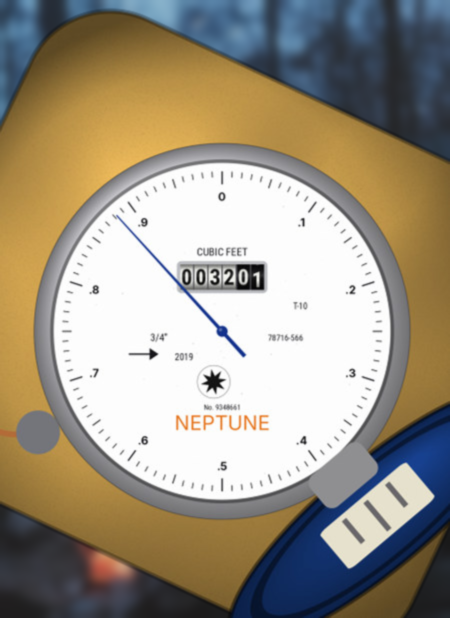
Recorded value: 3200.88; ft³
